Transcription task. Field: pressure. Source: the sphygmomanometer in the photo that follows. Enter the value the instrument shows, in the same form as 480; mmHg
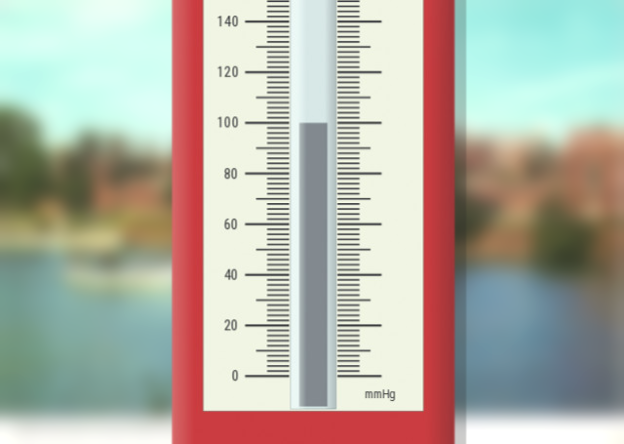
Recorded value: 100; mmHg
